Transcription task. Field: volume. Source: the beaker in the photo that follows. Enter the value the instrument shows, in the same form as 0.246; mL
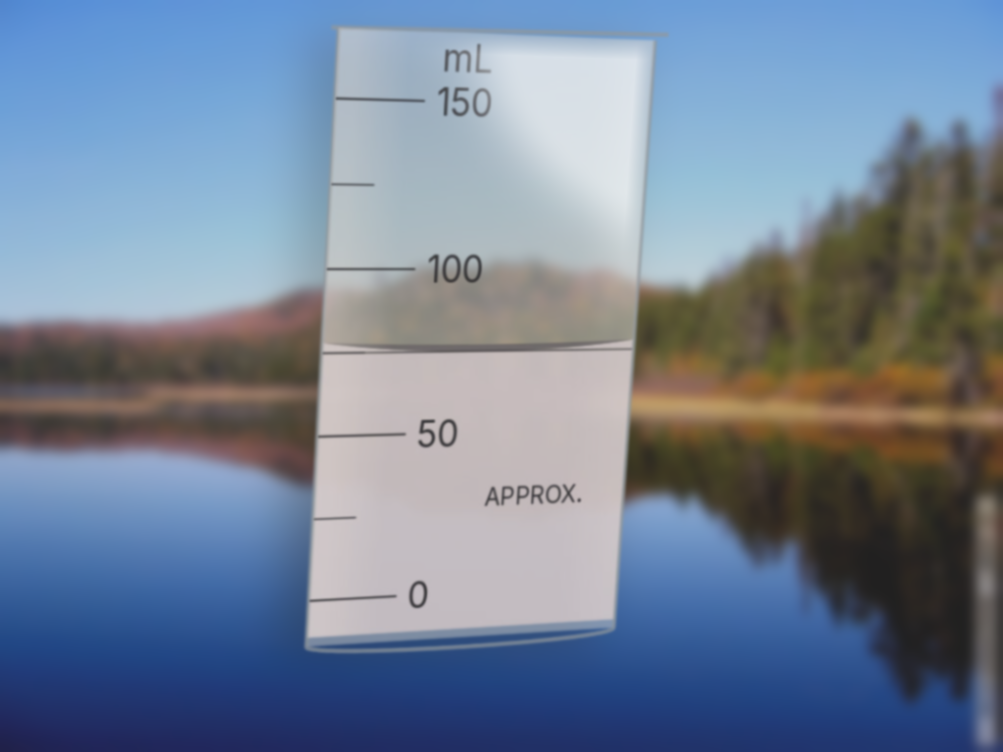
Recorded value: 75; mL
